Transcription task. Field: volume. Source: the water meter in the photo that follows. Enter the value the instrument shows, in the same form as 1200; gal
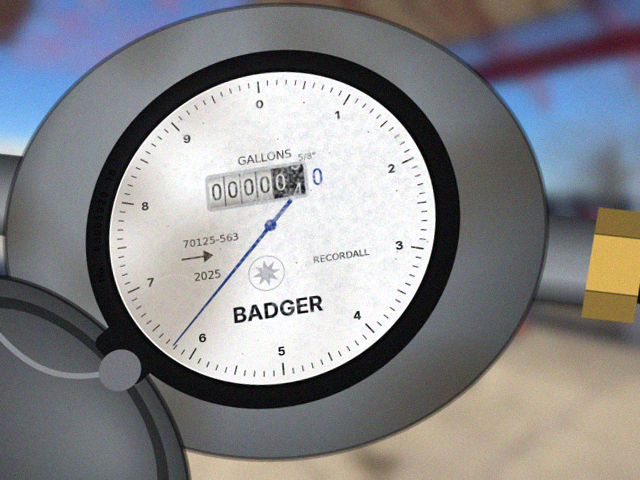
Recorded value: 36.2; gal
